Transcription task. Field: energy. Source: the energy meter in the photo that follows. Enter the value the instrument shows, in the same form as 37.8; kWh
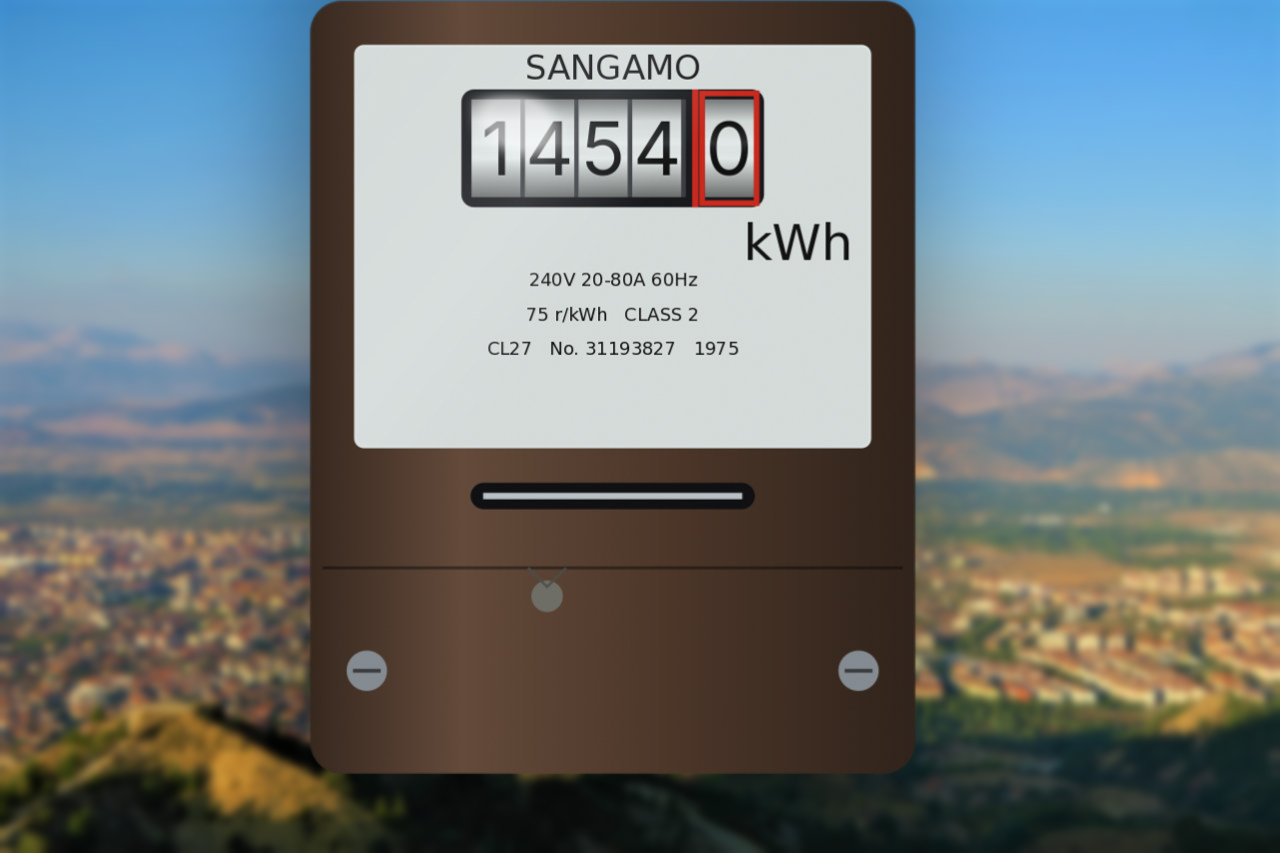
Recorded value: 1454.0; kWh
